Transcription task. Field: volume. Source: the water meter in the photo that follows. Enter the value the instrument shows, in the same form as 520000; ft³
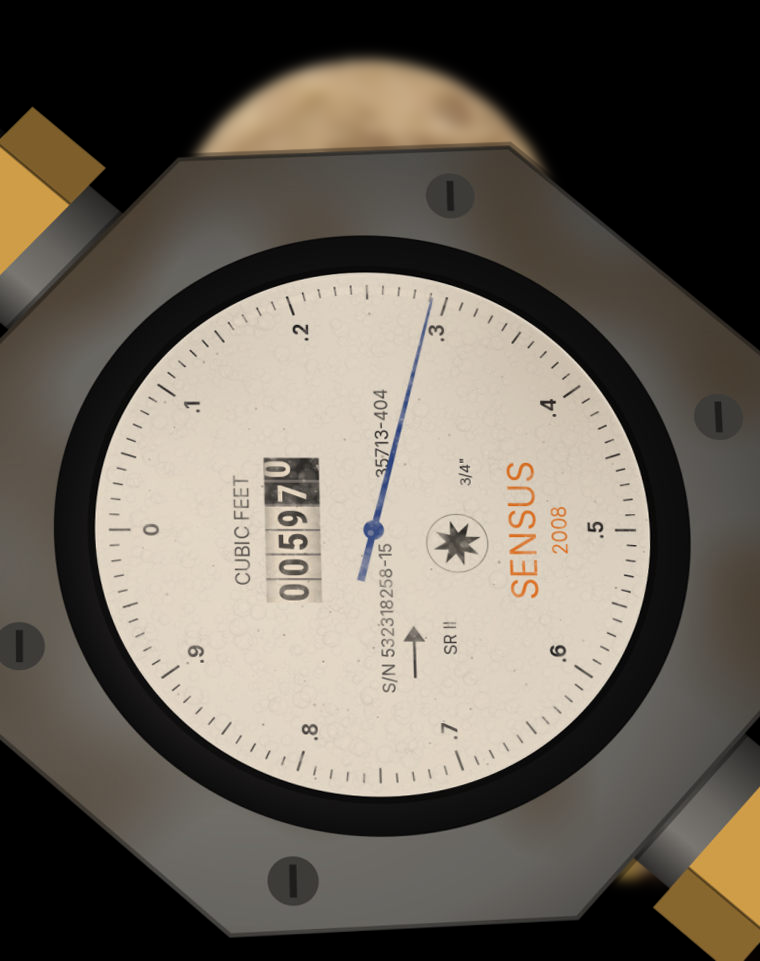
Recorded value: 5970.29; ft³
